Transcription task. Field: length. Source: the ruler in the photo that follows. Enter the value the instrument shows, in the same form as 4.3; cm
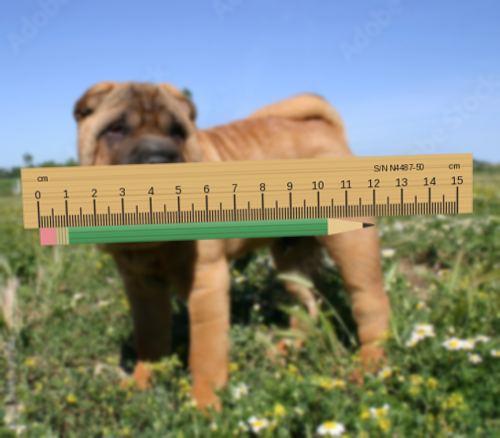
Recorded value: 12; cm
